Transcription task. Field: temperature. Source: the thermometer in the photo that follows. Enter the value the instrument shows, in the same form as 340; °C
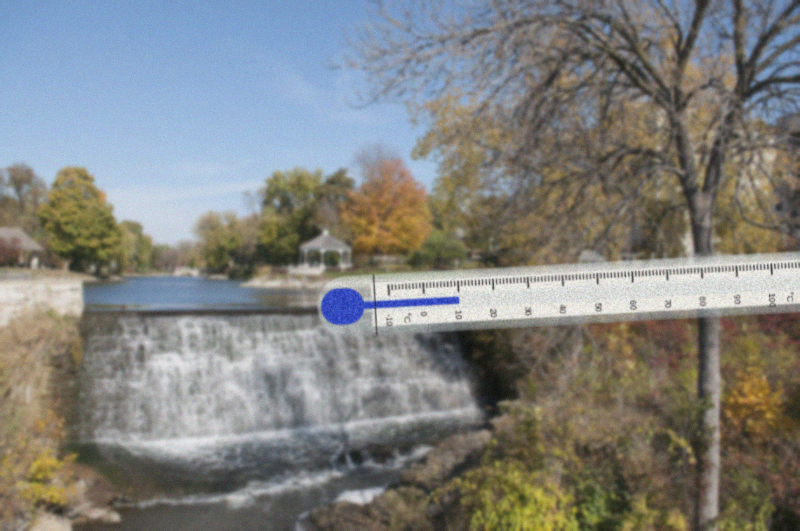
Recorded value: 10; °C
